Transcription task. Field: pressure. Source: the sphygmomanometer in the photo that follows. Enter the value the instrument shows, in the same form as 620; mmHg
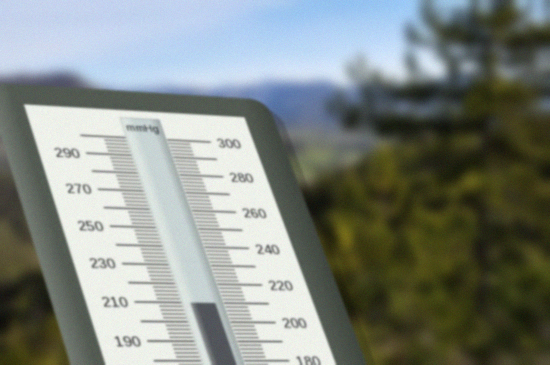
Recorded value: 210; mmHg
